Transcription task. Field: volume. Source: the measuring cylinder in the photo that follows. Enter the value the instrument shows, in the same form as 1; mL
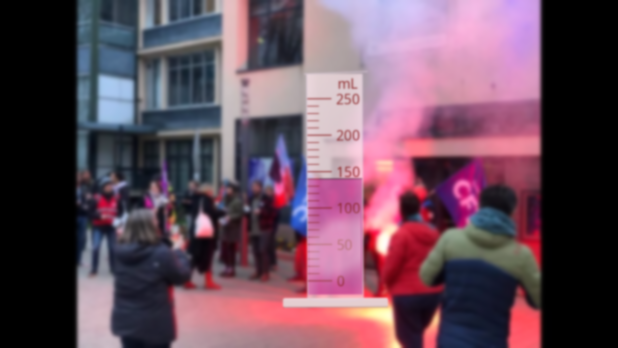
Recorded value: 140; mL
